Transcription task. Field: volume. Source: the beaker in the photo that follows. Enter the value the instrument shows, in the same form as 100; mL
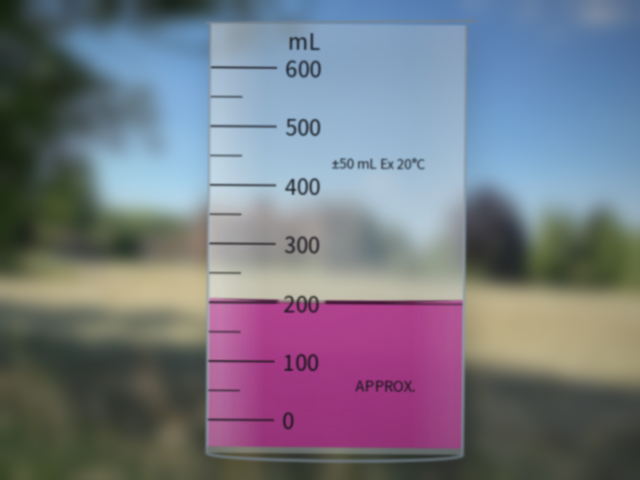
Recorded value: 200; mL
